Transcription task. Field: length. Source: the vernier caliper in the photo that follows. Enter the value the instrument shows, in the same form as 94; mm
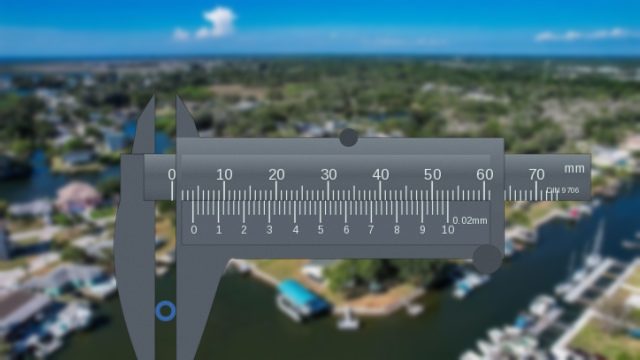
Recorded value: 4.0; mm
